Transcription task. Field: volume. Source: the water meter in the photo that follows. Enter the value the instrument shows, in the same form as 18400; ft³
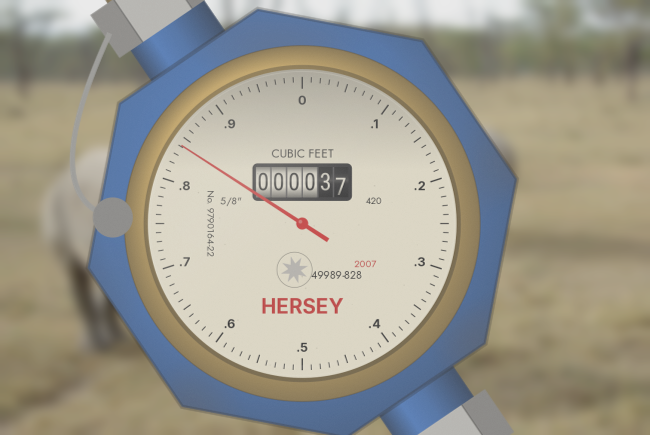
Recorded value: 36.84; ft³
